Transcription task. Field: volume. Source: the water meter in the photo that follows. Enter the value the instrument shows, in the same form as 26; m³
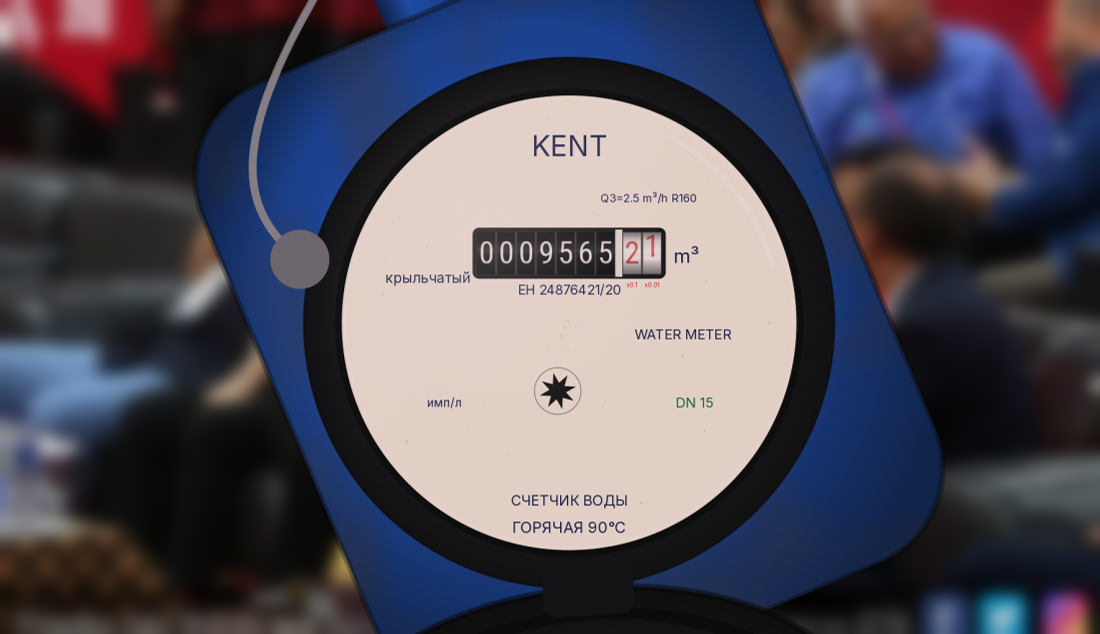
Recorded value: 9565.21; m³
